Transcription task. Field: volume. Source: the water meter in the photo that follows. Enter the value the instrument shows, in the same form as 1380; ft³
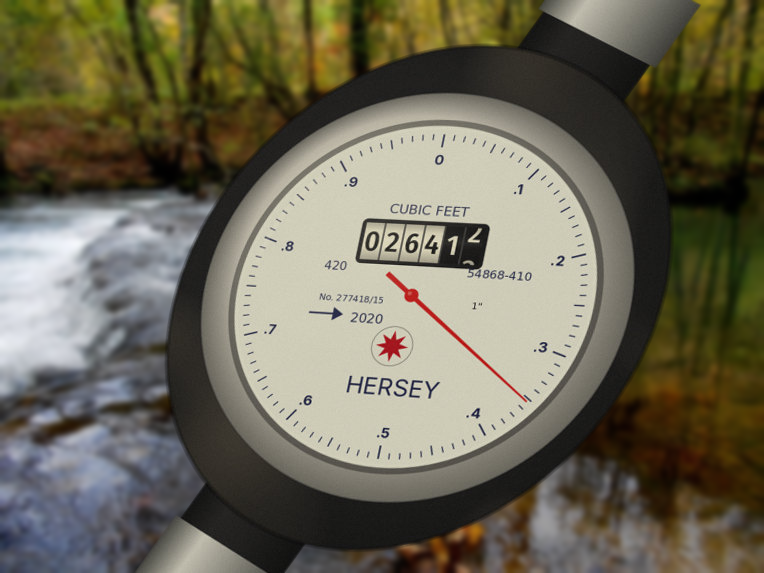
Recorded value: 26412.35; ft³
